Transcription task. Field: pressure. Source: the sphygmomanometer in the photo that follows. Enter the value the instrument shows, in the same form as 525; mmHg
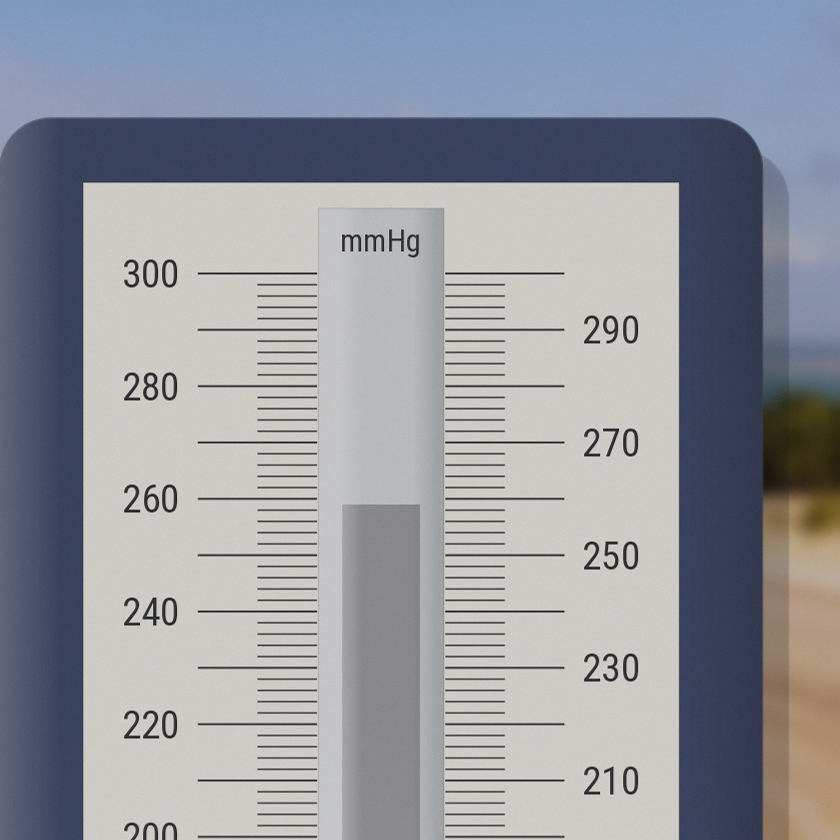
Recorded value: 259; mmHg
